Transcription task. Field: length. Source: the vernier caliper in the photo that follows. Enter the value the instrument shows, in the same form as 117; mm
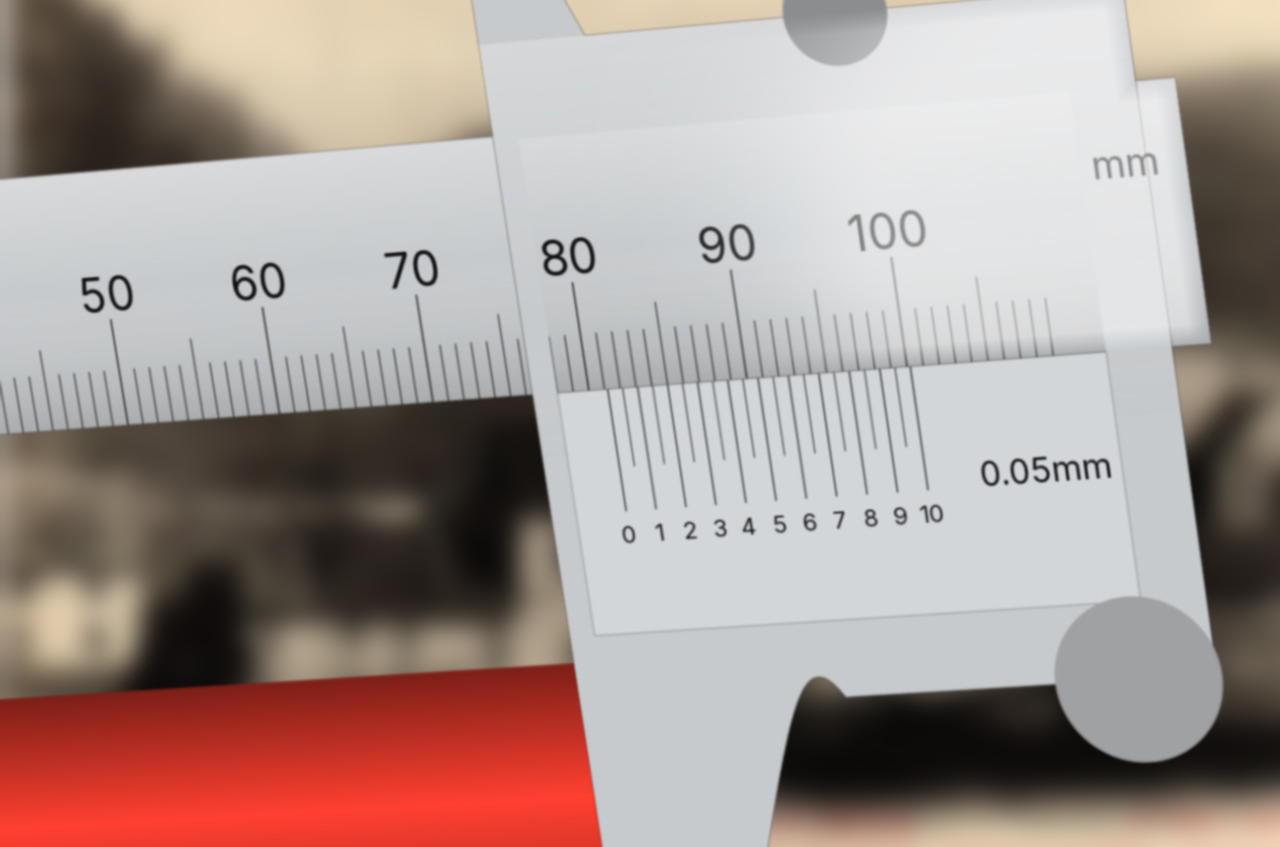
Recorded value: 81.2; mm
